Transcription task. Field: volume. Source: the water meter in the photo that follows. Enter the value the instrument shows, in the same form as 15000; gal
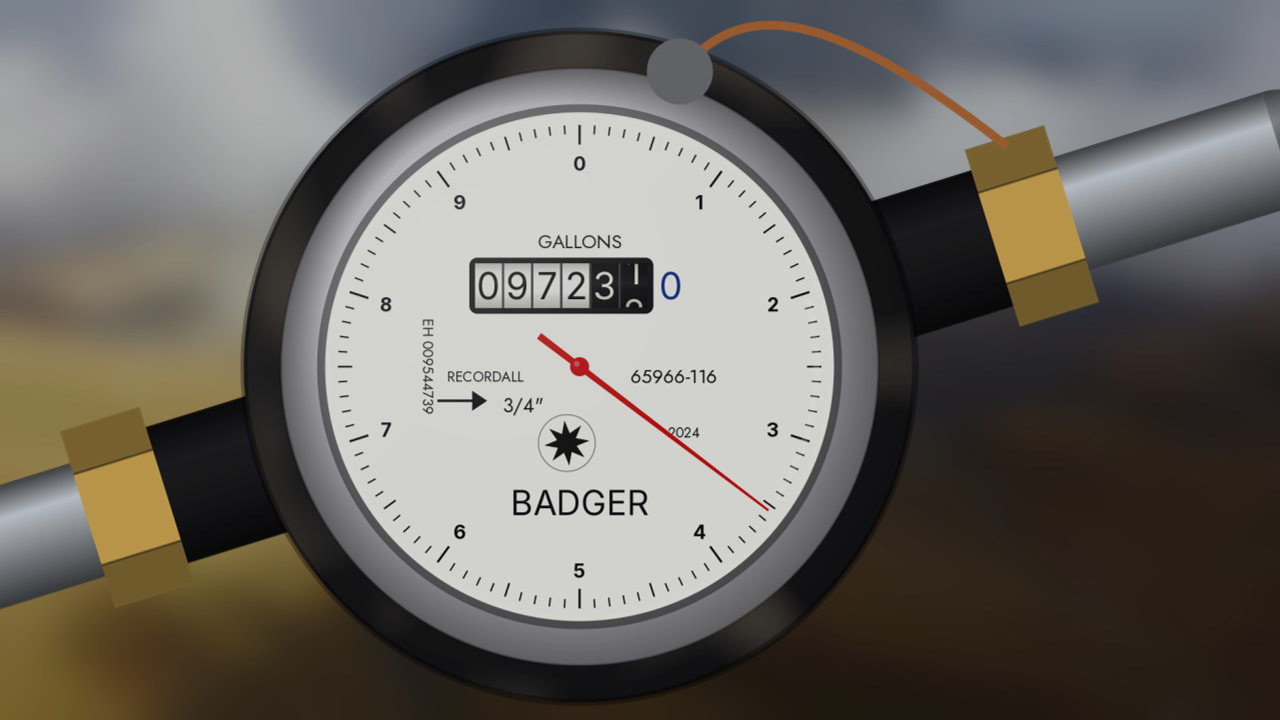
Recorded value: 972313.5; gal
